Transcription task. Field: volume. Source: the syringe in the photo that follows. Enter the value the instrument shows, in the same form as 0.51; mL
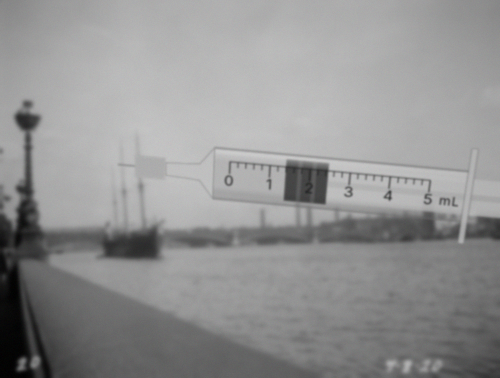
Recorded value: 1.4; mL
